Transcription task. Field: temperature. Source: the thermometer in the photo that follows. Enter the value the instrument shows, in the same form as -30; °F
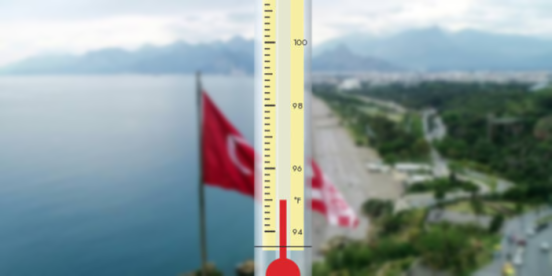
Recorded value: 95; °F
